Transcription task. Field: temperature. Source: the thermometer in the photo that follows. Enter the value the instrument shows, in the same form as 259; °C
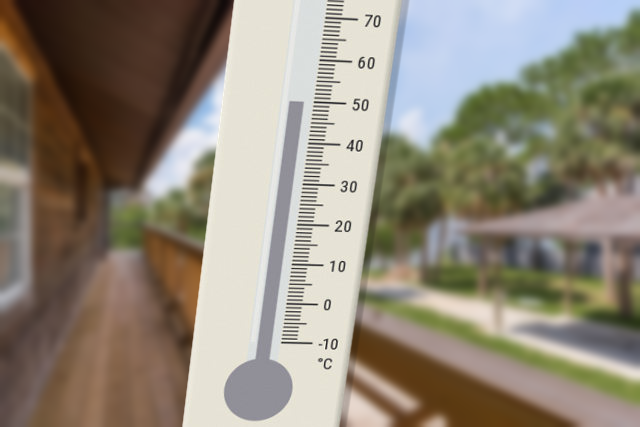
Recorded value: 50; °C
